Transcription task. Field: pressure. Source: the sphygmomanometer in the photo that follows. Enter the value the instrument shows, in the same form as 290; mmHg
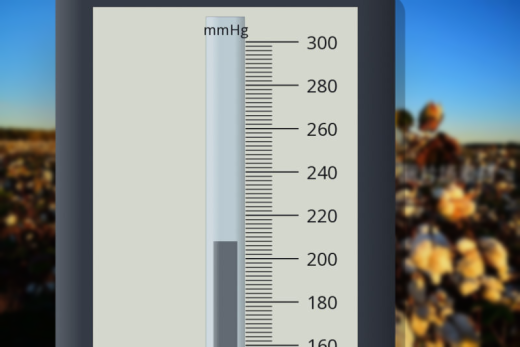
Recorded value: 208; mmHg
